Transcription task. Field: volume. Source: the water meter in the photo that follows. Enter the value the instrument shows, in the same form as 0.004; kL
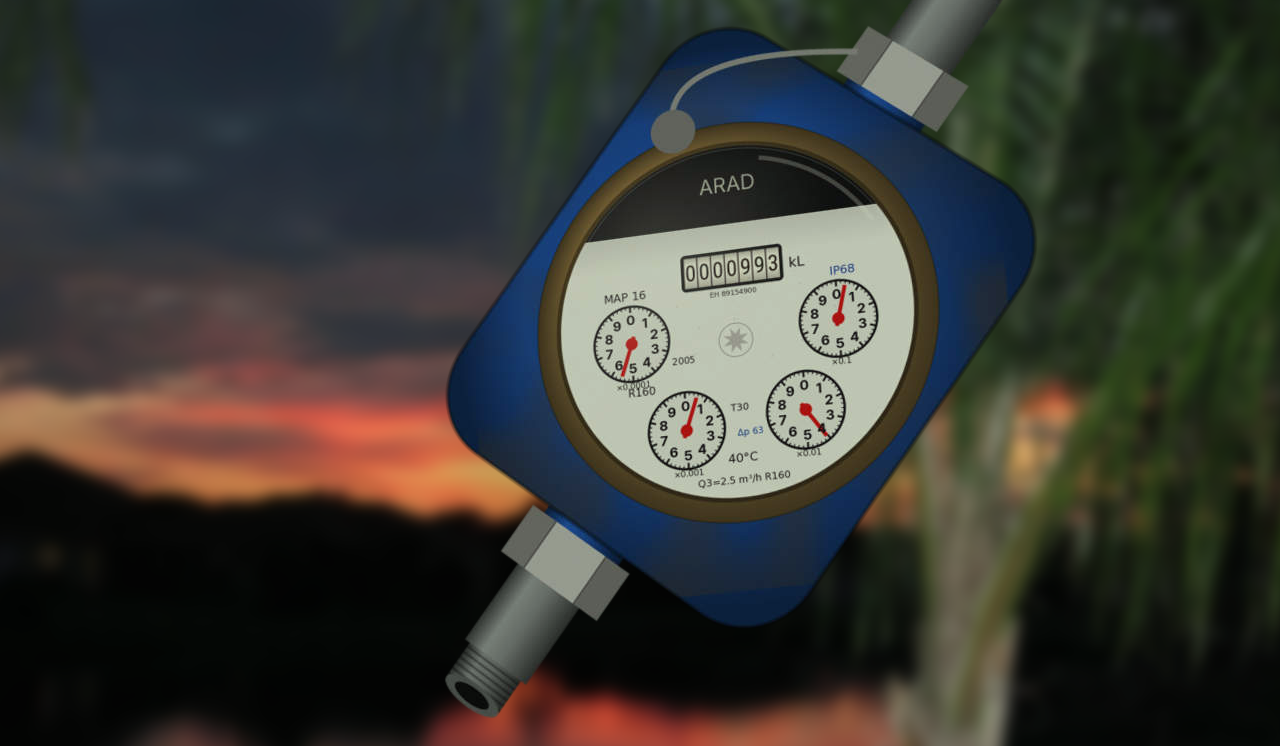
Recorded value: 993.0405; kL
